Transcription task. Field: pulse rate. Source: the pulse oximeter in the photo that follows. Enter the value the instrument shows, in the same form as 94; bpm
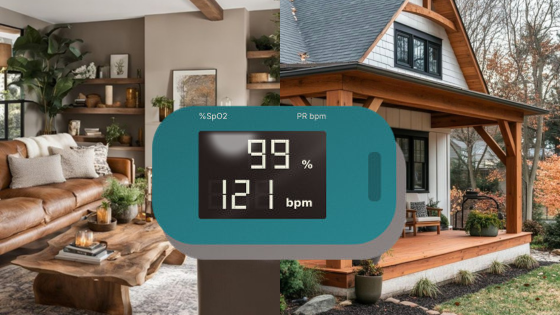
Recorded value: 121; bpm
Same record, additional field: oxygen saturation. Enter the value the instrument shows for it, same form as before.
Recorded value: 99; %
